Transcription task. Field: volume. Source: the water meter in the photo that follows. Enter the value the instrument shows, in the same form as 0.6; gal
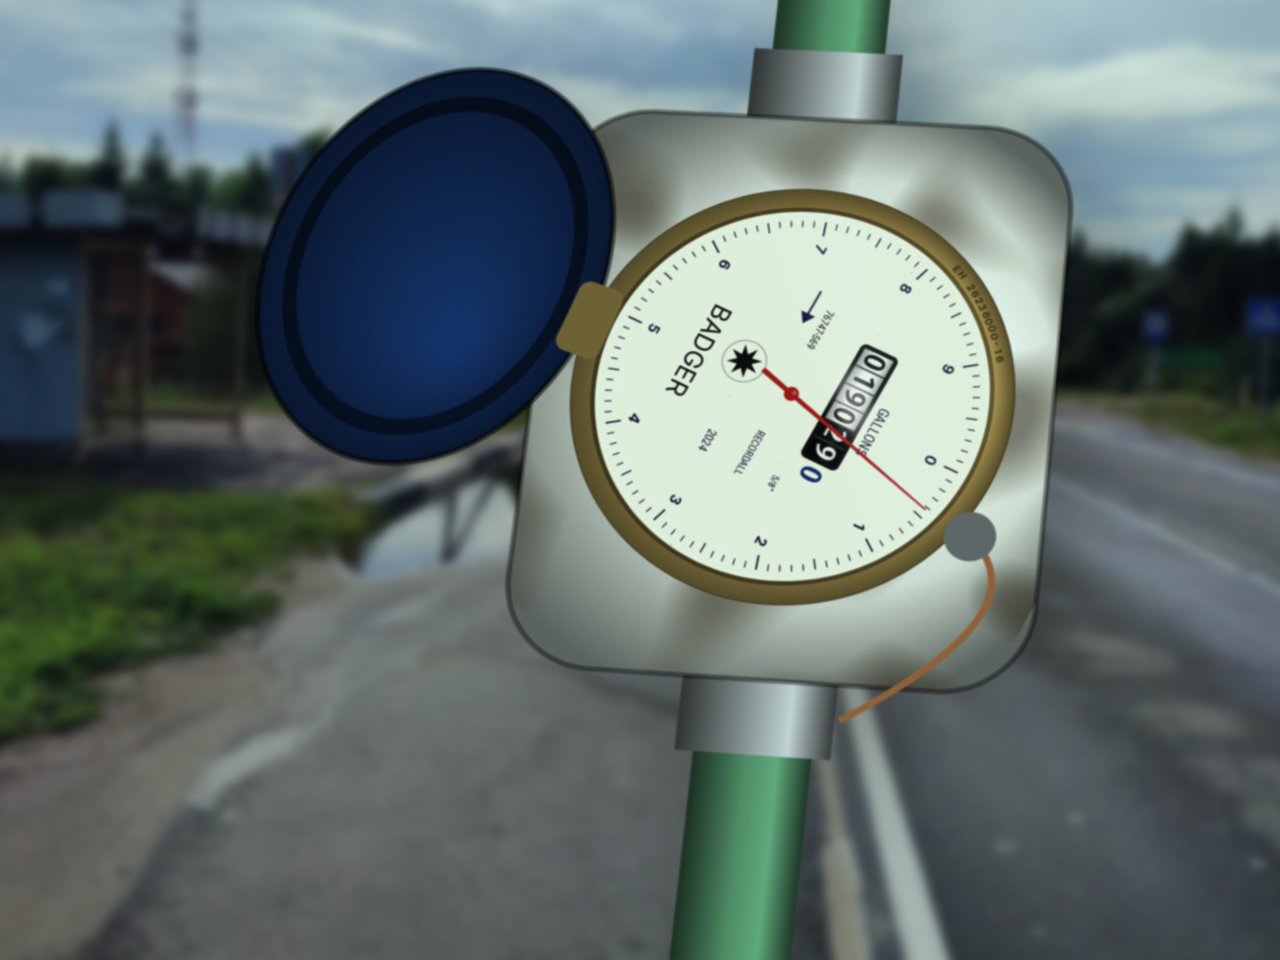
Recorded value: 190290.4; gal
